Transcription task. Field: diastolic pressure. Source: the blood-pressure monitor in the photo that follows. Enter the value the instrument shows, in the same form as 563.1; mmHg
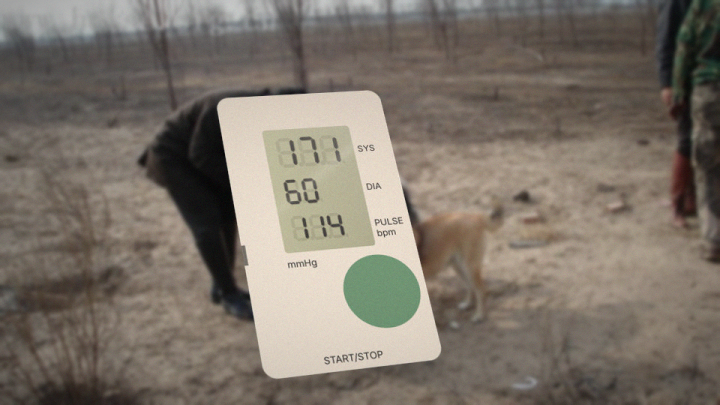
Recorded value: 60; mmHg
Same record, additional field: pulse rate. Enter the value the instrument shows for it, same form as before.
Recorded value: 114; bpm
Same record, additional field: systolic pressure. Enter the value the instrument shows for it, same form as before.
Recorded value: 171; mmHg
